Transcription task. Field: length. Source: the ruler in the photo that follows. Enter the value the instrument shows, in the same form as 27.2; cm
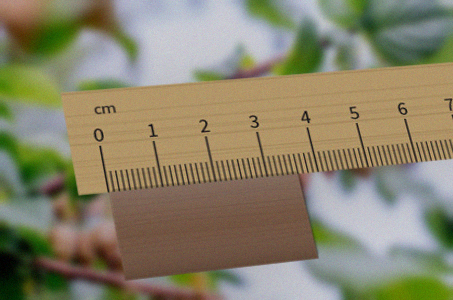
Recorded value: 3.6; cm
